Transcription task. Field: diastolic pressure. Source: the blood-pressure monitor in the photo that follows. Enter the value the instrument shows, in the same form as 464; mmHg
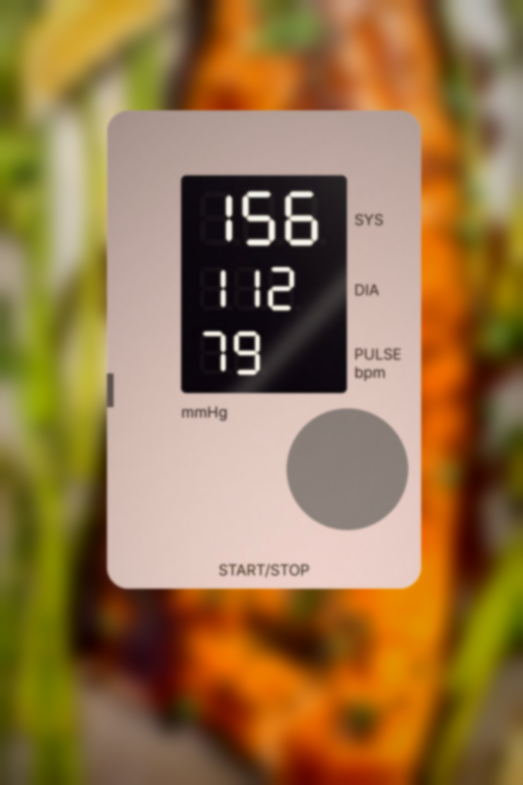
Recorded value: 112; mmHg
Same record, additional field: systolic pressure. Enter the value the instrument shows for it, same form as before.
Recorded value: 156; mmHg
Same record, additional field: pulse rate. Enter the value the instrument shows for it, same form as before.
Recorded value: 79; bpm
